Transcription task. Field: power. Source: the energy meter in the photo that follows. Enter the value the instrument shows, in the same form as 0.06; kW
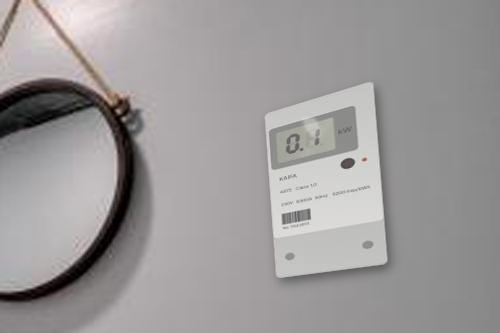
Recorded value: 0.1; kW
